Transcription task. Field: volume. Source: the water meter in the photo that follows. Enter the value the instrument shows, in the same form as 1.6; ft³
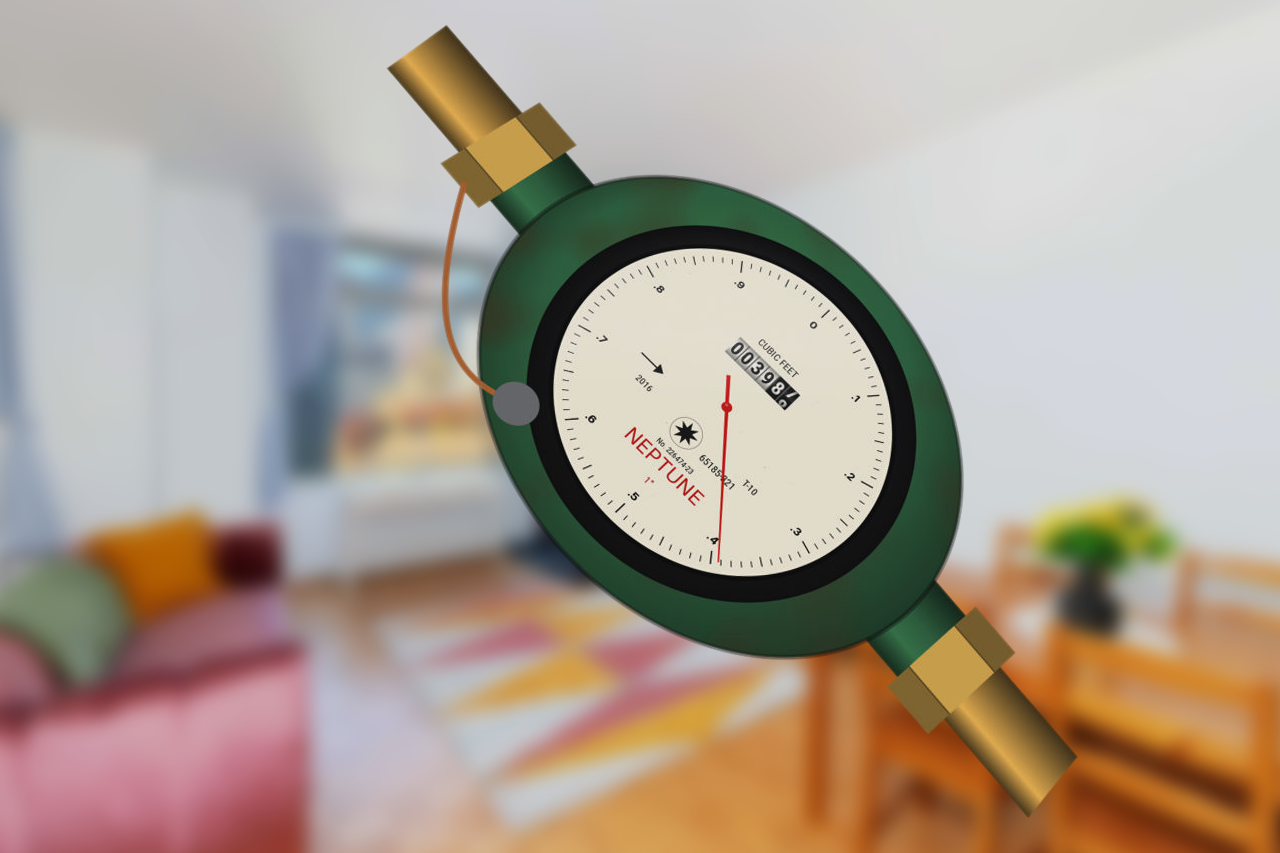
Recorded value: 3987.39; ft³
